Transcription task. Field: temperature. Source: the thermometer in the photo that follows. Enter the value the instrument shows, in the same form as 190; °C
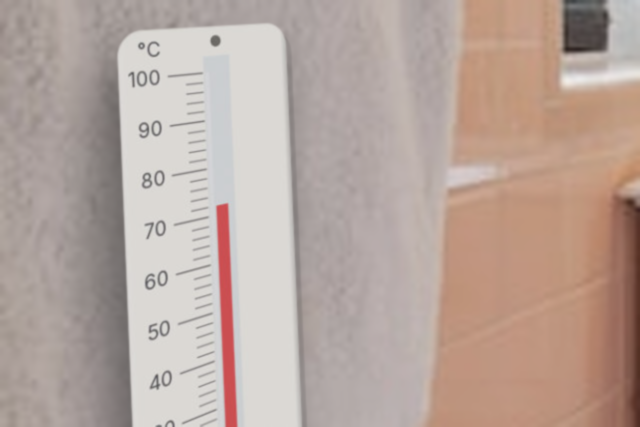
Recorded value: 72; °C
